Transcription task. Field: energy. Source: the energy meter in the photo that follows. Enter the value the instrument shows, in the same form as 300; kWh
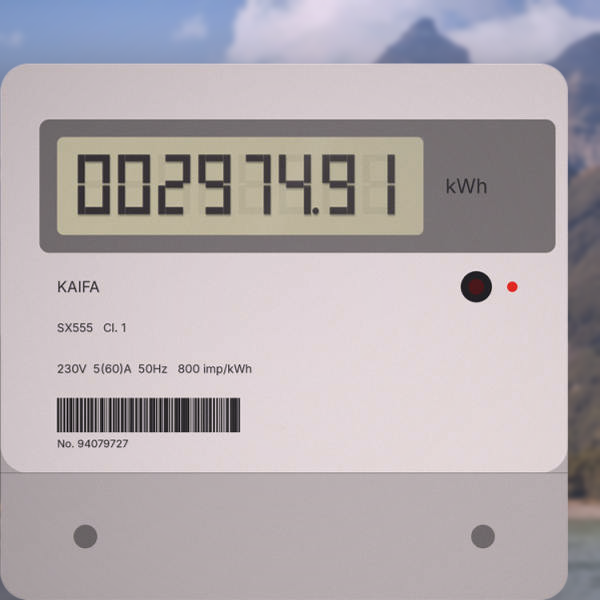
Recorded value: 2974.91; kWh
